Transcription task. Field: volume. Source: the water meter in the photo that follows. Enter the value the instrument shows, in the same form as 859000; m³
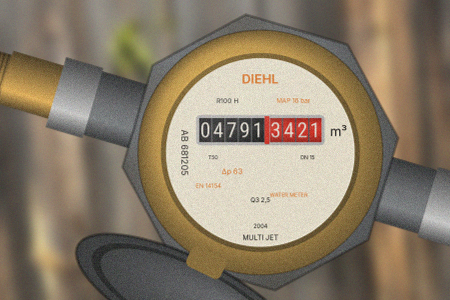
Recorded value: 4791.3421; m³
